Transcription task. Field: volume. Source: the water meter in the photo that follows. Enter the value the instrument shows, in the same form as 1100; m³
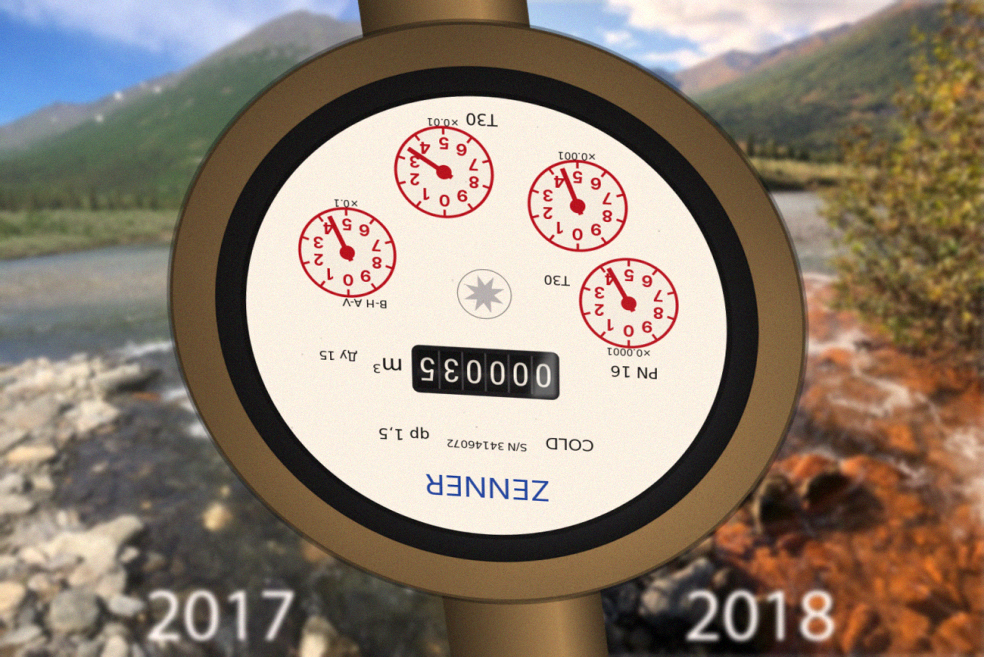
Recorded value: 35.4344; m³
